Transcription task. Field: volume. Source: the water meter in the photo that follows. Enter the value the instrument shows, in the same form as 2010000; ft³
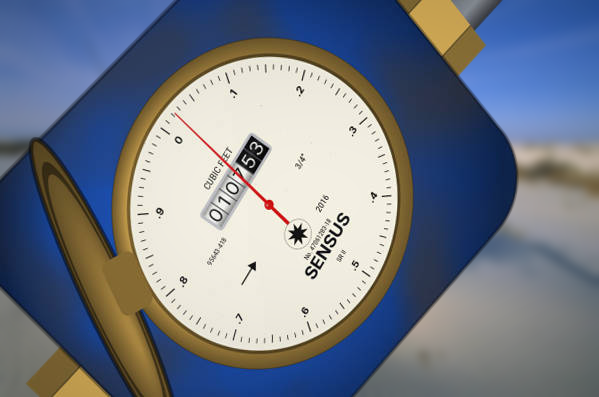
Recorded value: 10753.02; ft³
